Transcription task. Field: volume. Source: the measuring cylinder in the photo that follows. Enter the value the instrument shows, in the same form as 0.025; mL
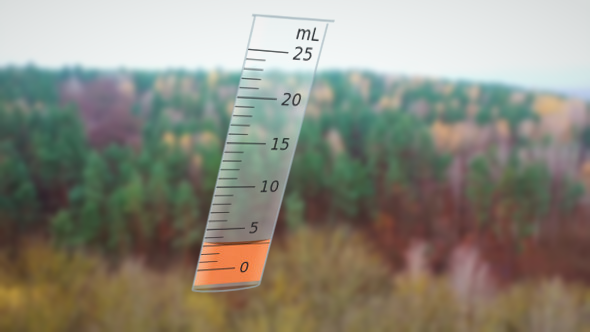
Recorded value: 3; mL
